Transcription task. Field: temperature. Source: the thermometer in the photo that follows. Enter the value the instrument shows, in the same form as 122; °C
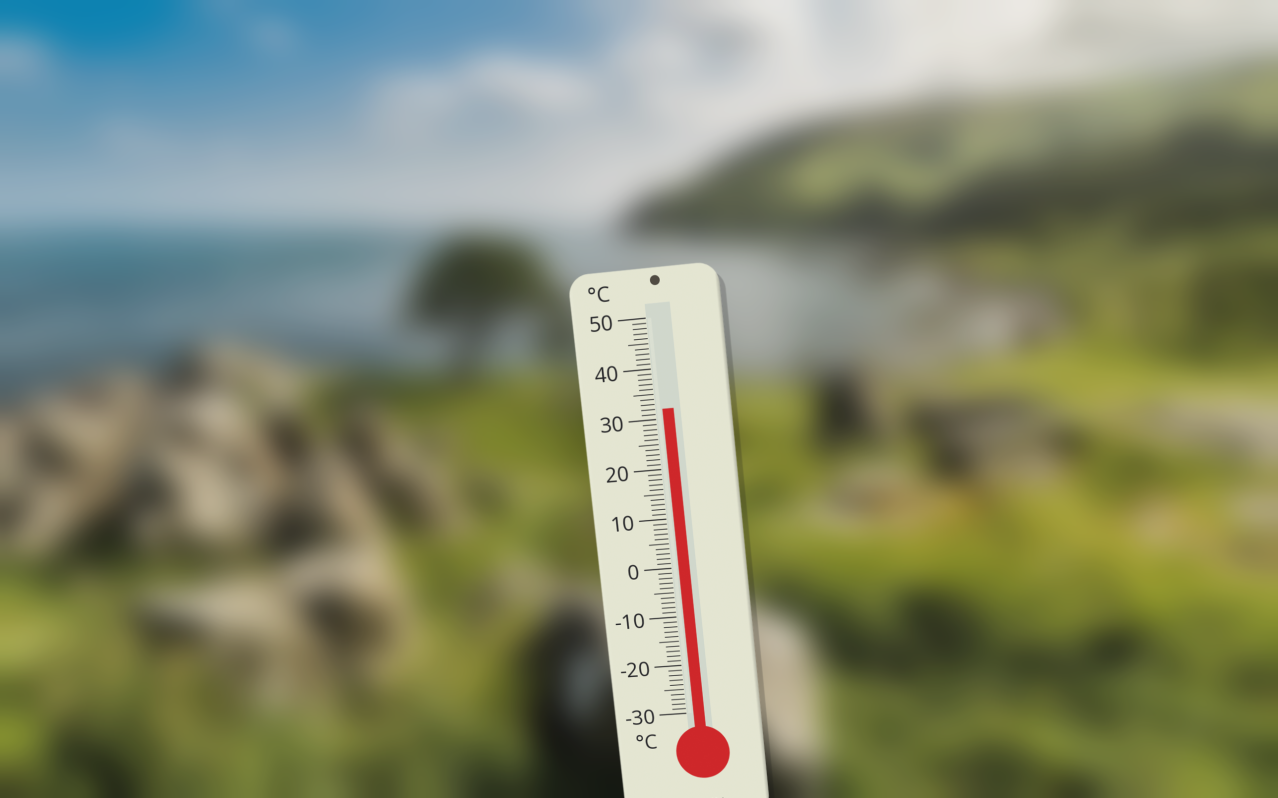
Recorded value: 32; °C
